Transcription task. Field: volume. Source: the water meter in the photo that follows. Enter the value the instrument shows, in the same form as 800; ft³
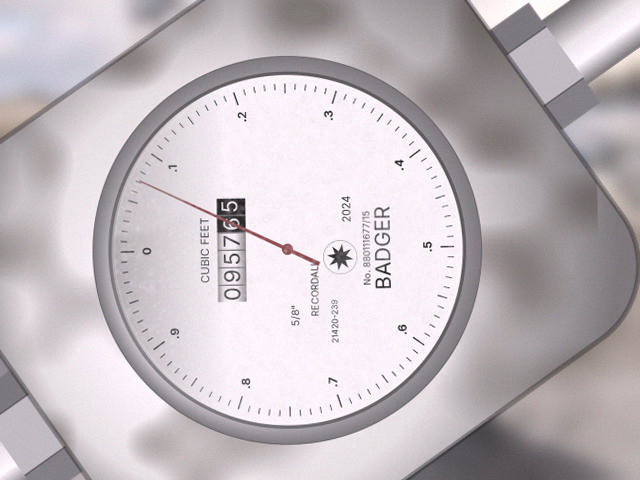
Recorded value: 95765.07; ft³
